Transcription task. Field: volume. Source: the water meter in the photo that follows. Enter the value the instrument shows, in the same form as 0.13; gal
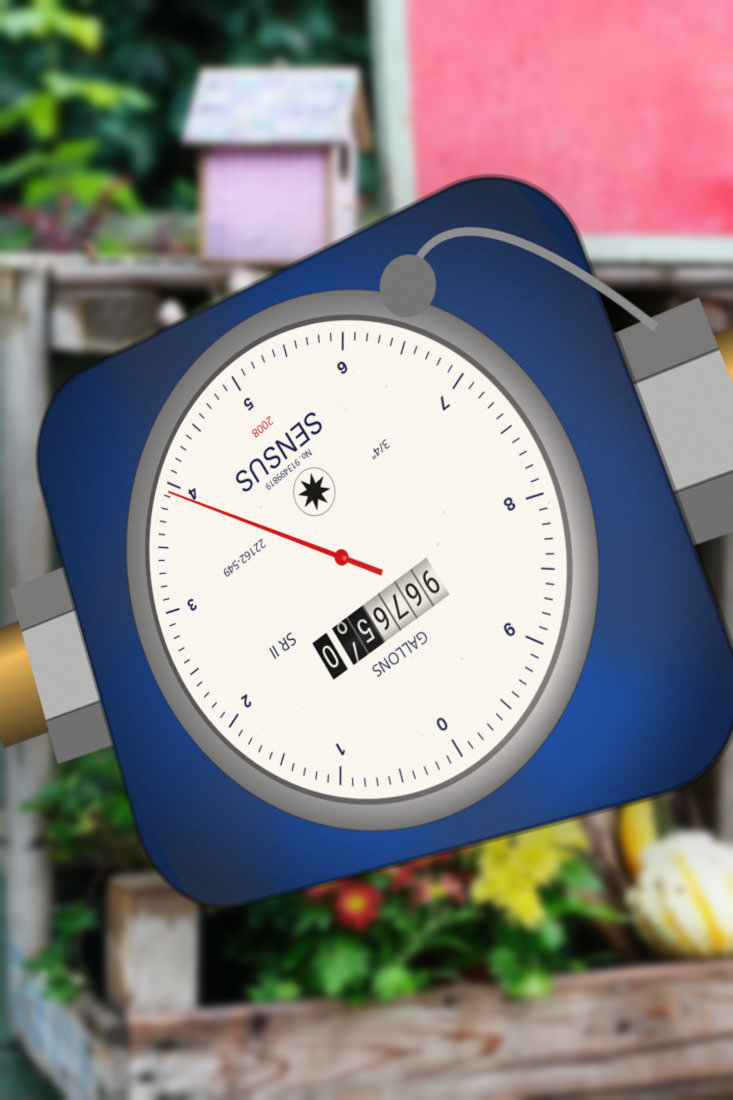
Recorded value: 9676573.9; gal
